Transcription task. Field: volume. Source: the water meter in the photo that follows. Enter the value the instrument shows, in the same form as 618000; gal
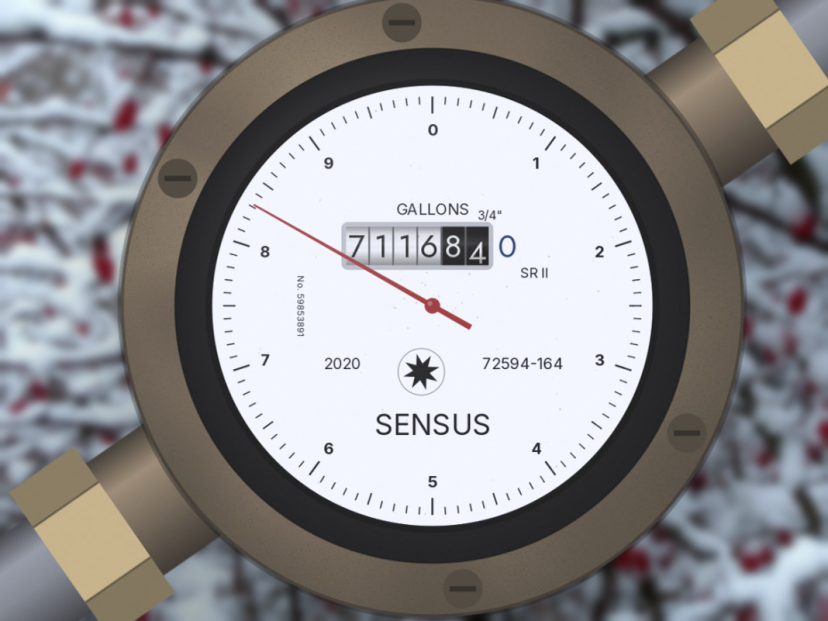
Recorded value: 7116838.3; gal
